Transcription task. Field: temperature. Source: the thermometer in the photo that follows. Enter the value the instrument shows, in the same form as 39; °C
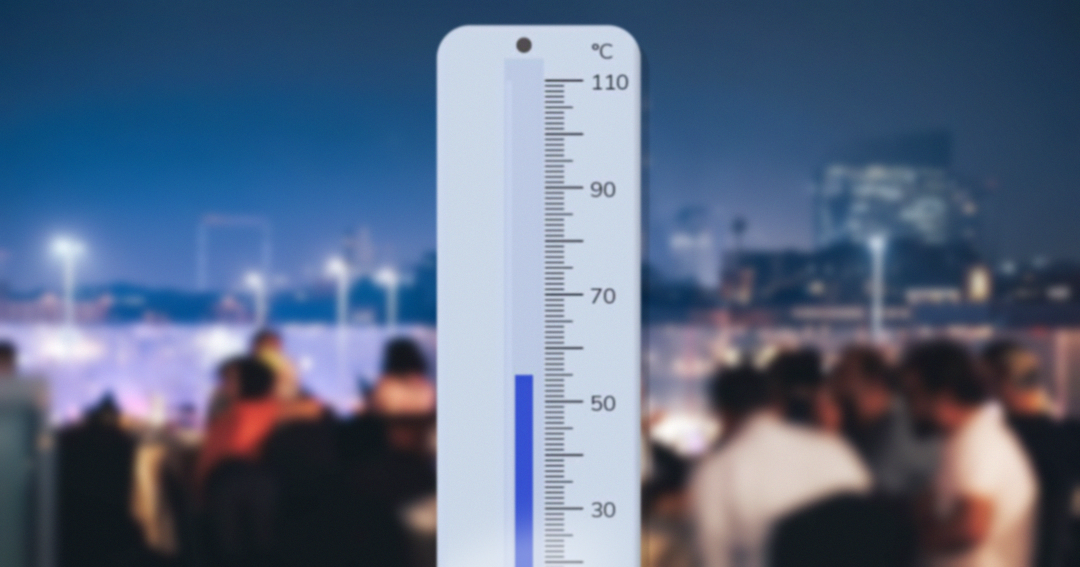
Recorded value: 55; °C
